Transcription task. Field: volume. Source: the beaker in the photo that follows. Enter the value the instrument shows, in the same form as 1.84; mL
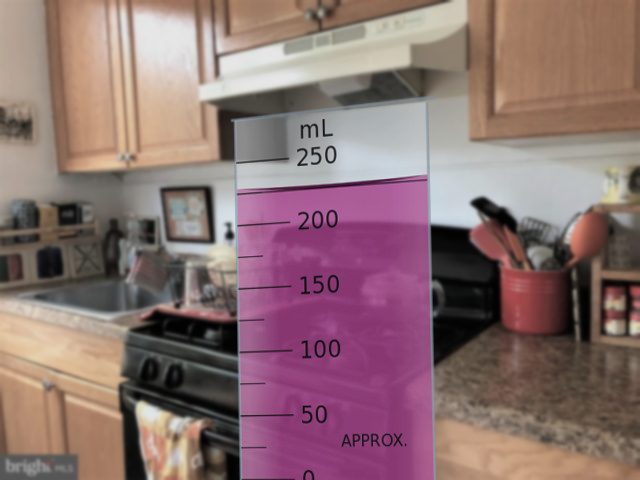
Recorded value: 225; mL
